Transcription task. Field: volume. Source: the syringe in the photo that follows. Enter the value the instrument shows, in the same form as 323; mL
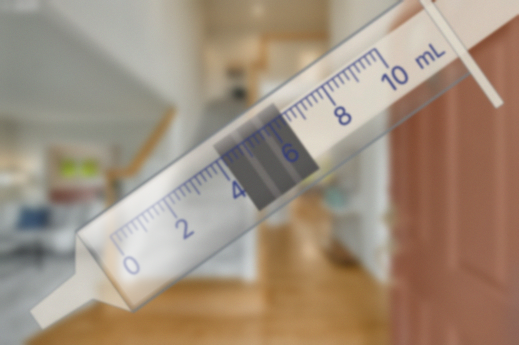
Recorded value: 4.2; mL
